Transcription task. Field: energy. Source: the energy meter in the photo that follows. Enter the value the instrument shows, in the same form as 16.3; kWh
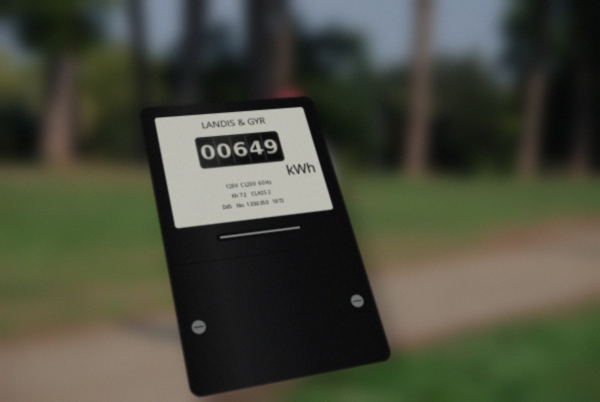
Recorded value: 649; kWh
